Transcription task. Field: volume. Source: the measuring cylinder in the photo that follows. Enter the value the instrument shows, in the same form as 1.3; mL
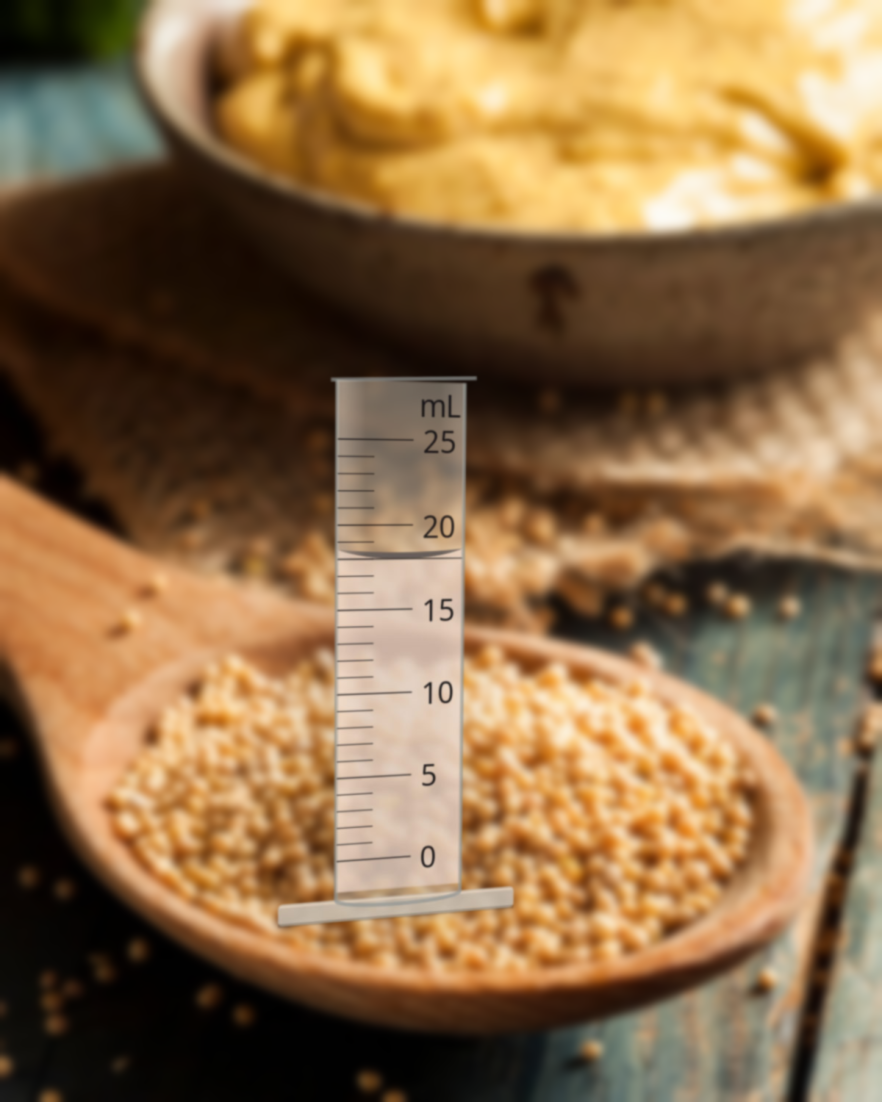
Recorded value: 18; mL
